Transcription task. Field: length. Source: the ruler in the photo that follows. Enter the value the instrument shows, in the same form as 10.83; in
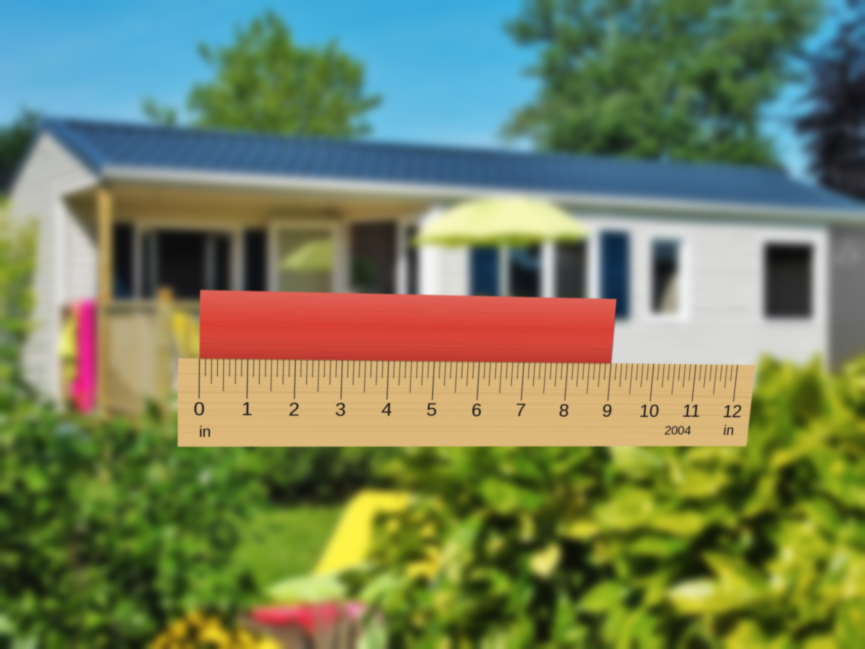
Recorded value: 9; in
